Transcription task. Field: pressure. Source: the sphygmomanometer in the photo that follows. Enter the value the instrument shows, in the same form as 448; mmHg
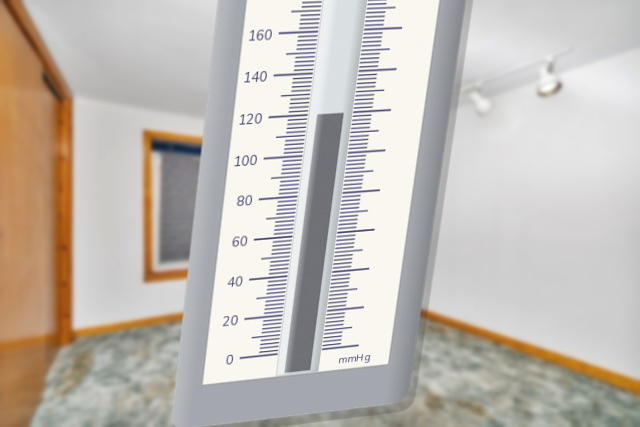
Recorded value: 120; mmHg
